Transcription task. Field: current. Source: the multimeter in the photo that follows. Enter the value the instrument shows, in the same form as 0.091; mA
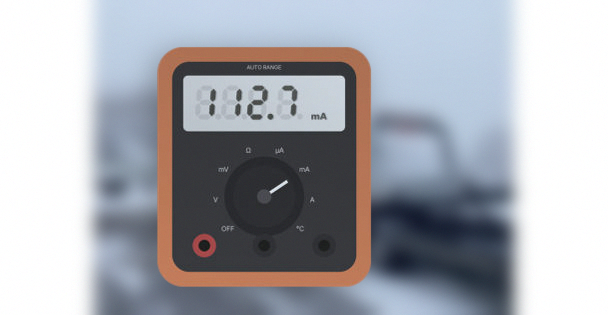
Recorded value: 112.7; mA
